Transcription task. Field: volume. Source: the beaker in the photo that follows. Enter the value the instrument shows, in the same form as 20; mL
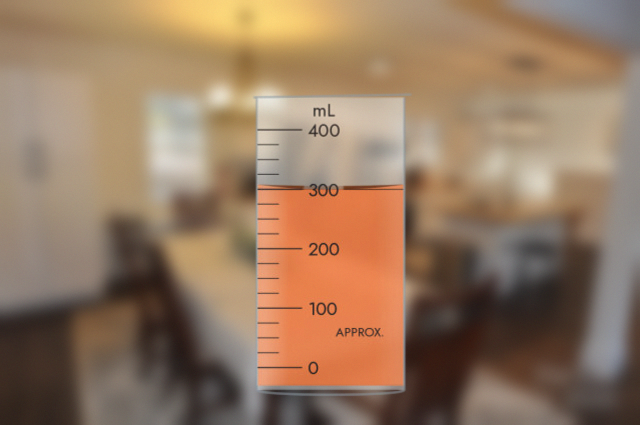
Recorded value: 300; mL
